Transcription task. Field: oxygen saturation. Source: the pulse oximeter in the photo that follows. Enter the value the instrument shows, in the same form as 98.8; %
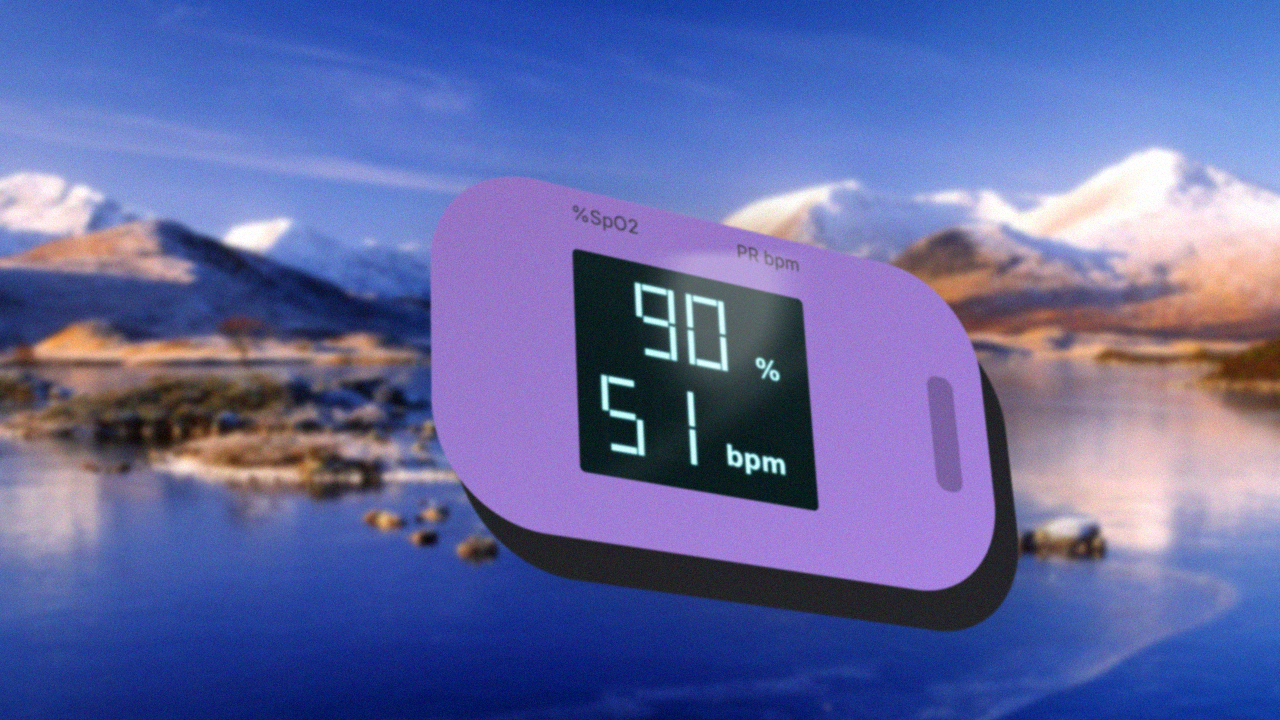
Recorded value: 90; %
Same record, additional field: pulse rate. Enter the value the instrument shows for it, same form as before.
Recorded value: 51; bpm
